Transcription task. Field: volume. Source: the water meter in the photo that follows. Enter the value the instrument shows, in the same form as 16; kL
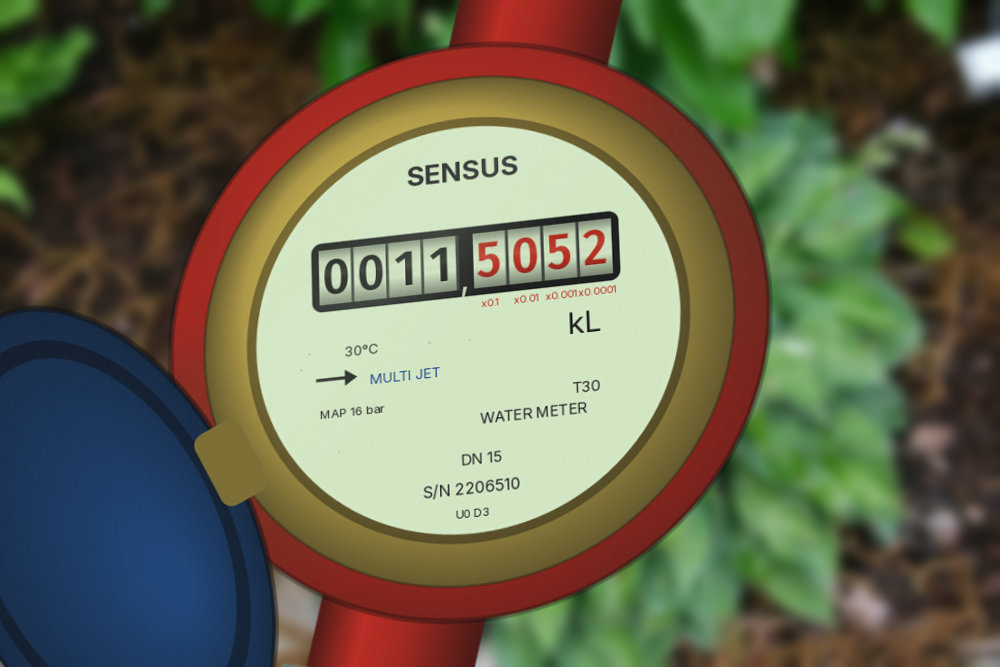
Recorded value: 11.5052; kL
